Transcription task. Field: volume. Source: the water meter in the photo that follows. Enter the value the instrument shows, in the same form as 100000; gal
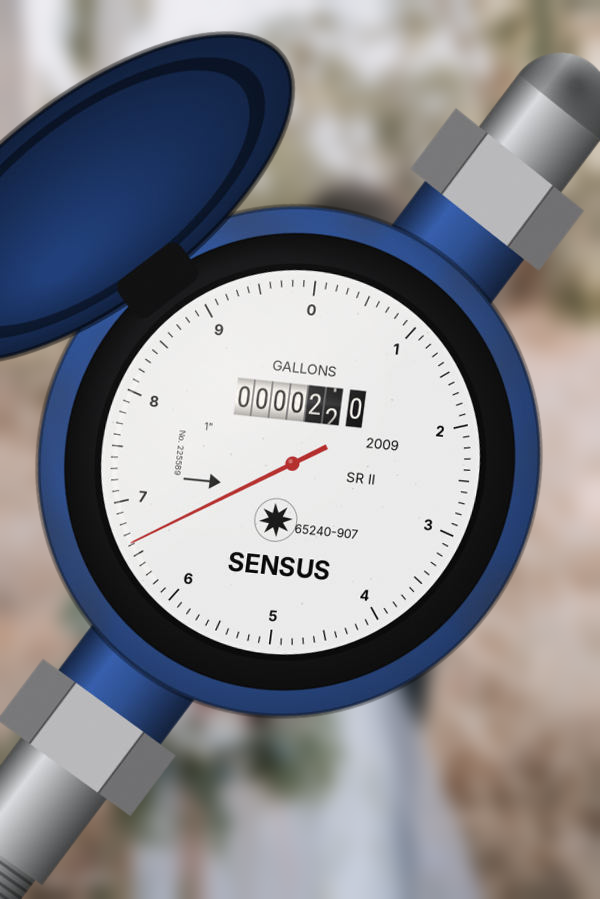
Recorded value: 216.6; gal
